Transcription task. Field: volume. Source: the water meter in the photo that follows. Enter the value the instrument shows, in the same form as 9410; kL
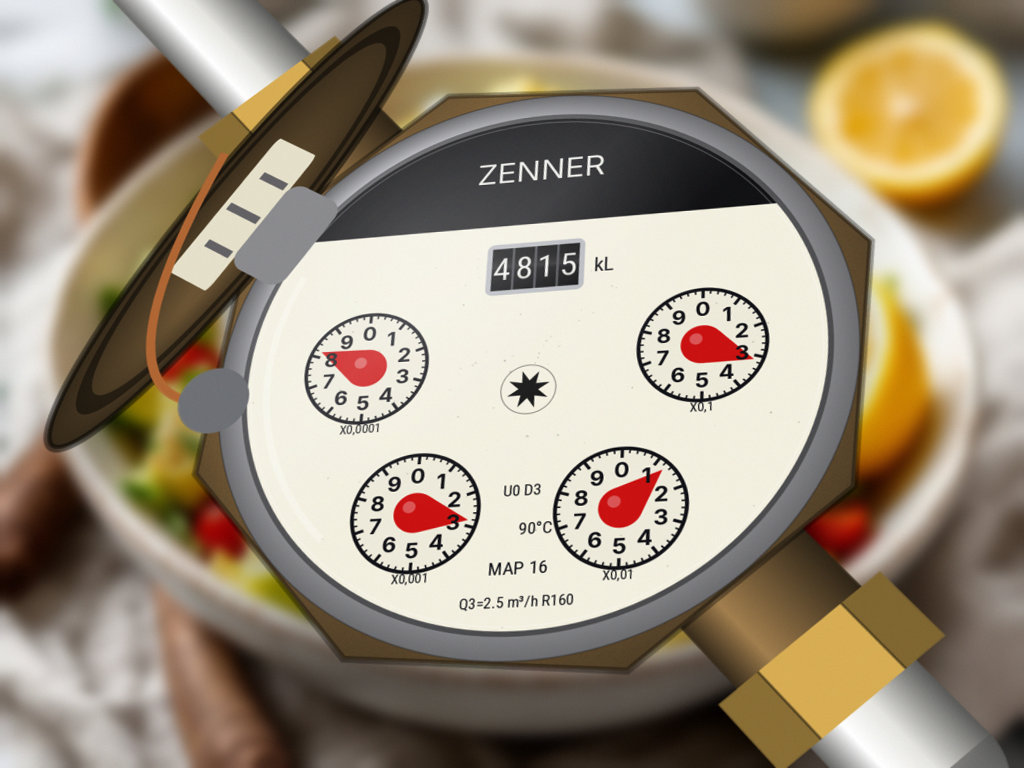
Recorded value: 4815.3128; kL
